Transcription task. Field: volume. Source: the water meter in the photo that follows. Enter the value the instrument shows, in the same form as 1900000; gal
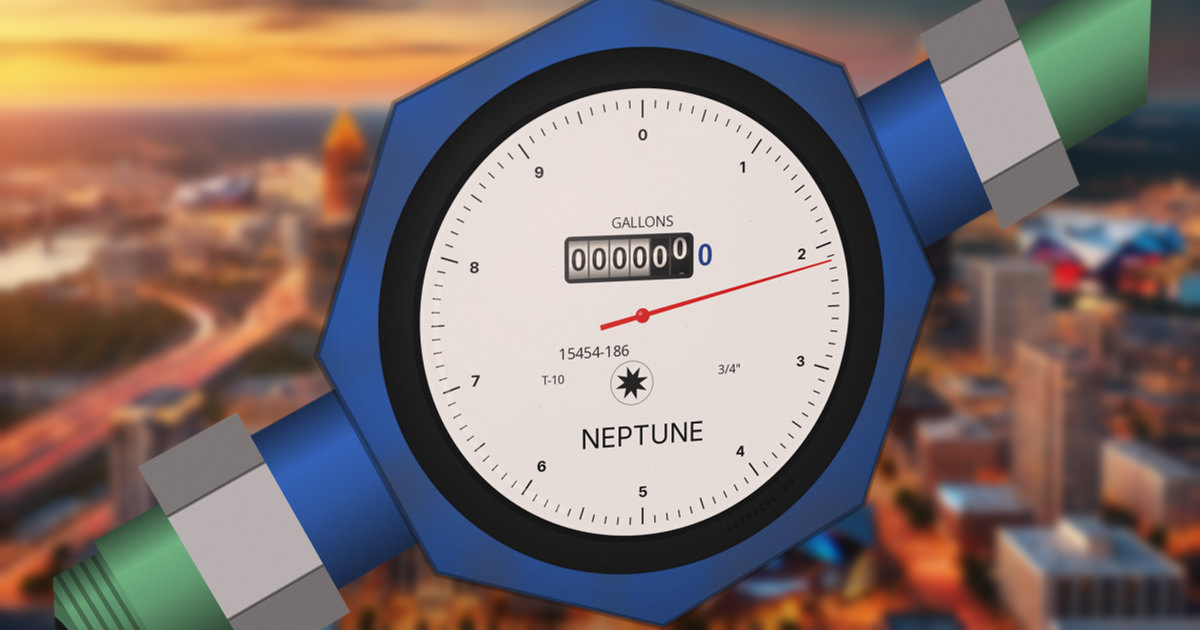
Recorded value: 2.1; gal
